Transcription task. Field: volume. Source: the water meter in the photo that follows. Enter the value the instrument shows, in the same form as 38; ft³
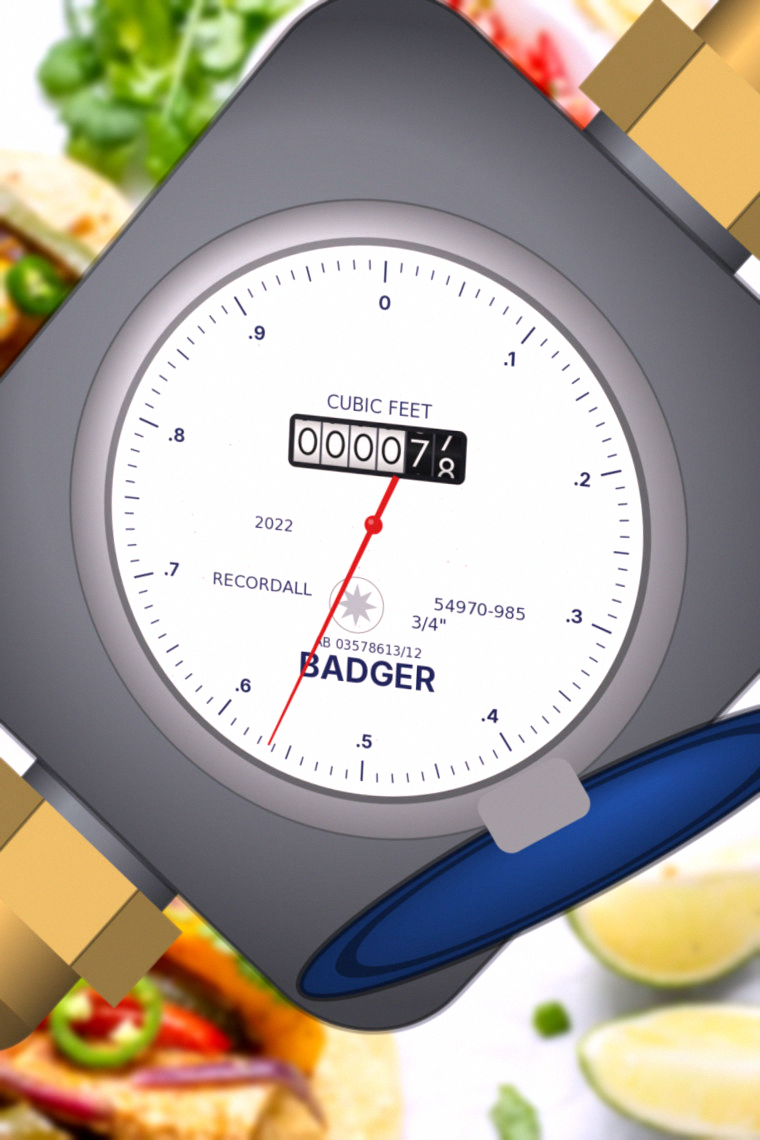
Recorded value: 77.56; ft³
